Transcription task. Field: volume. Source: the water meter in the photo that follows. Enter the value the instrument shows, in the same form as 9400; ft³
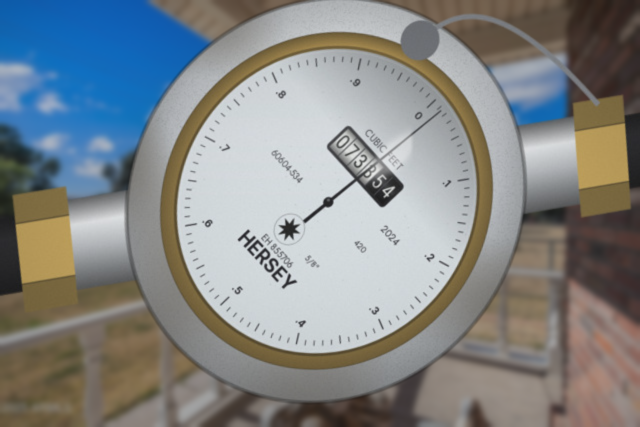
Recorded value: 73354.01; ft³
